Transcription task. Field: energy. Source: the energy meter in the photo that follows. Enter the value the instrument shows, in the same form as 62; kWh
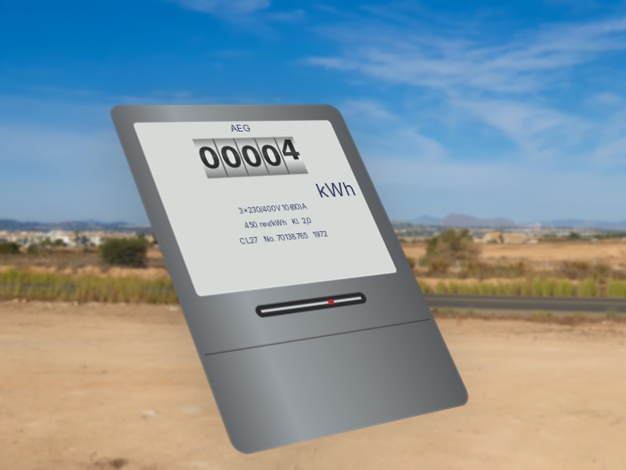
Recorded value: 4; kWh
